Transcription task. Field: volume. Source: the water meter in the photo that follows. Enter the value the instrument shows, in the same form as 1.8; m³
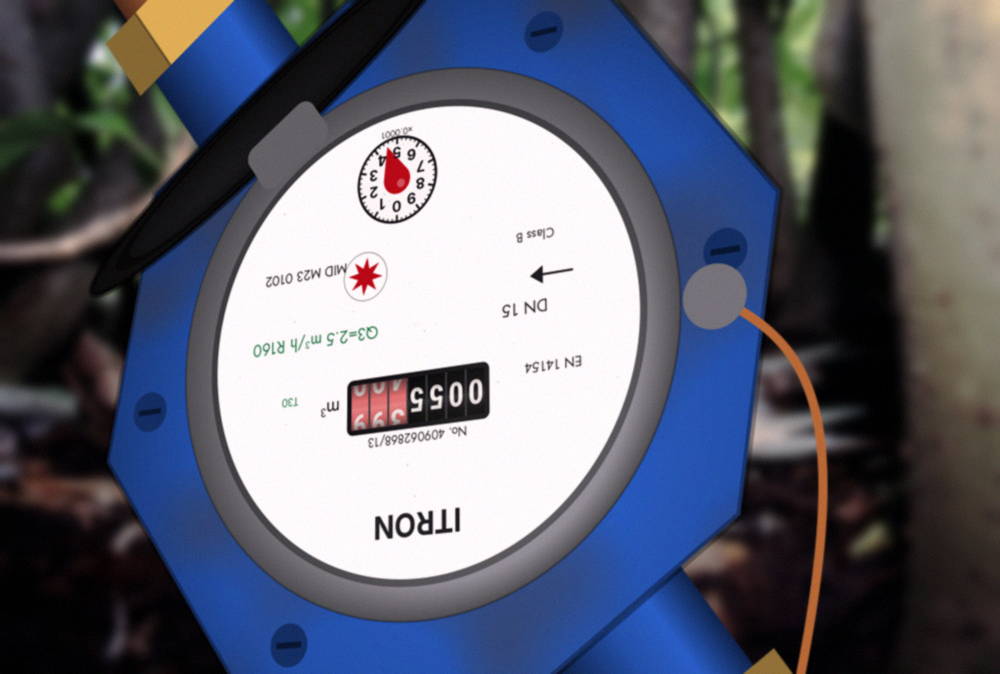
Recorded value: 55.3994; m³
